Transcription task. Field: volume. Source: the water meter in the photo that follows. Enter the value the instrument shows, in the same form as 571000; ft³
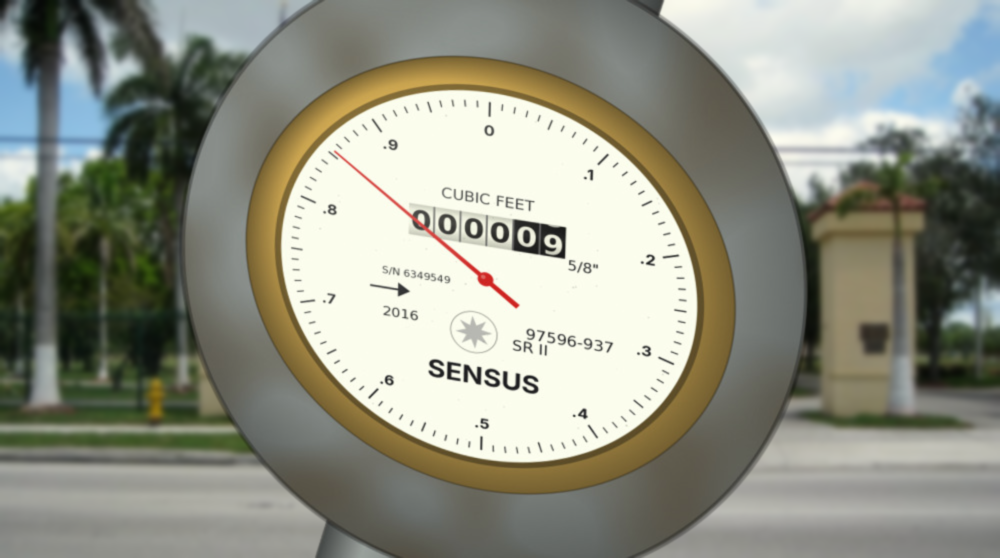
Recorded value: 8.85; ft³
